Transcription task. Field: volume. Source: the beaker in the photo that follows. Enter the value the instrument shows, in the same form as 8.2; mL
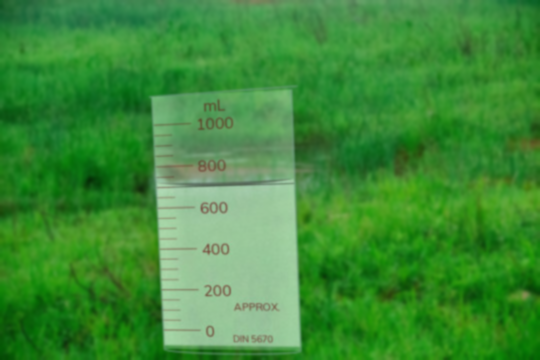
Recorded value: 700; mL
